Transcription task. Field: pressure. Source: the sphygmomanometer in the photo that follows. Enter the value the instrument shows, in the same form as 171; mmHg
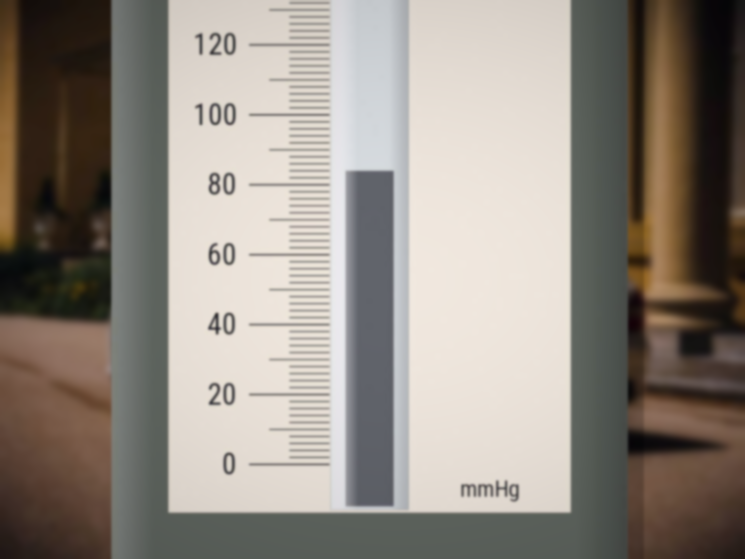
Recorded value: 84; mmHg
